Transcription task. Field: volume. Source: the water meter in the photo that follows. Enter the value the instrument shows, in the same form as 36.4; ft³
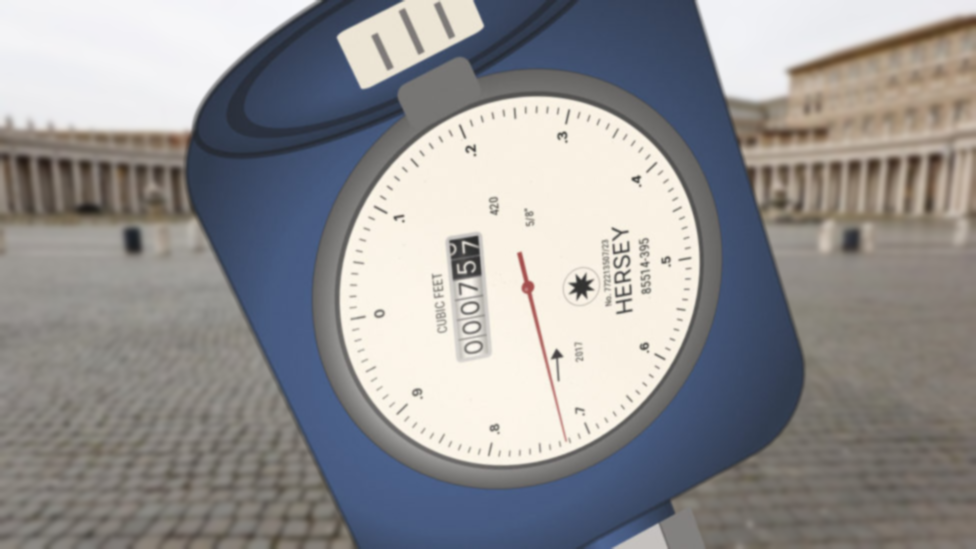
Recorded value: 756.72; ft³
